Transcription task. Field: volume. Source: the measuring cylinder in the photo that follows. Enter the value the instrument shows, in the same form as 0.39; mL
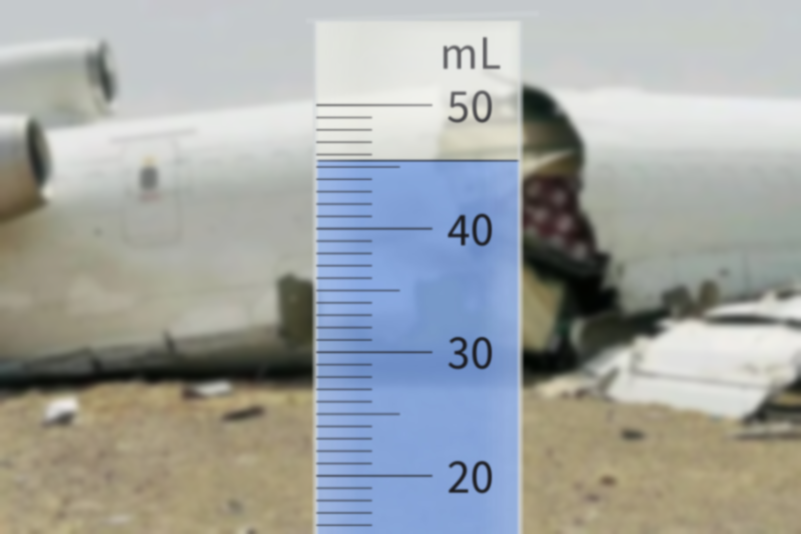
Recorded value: 45.5; mL
